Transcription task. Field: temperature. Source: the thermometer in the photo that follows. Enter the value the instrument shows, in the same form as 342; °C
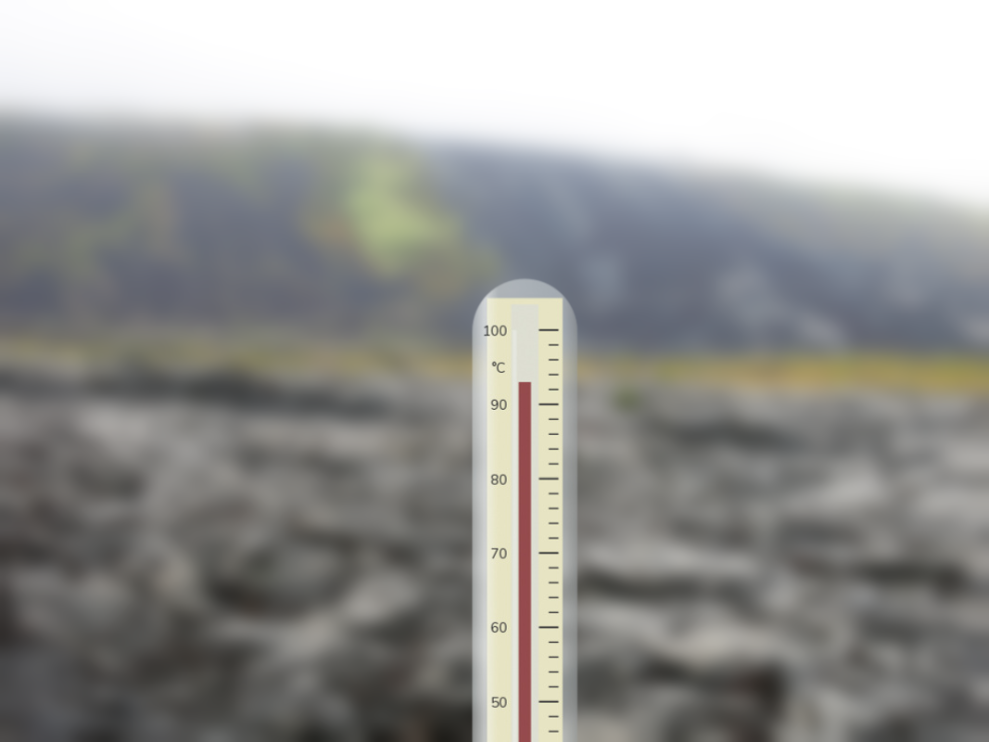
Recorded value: 93; °C
